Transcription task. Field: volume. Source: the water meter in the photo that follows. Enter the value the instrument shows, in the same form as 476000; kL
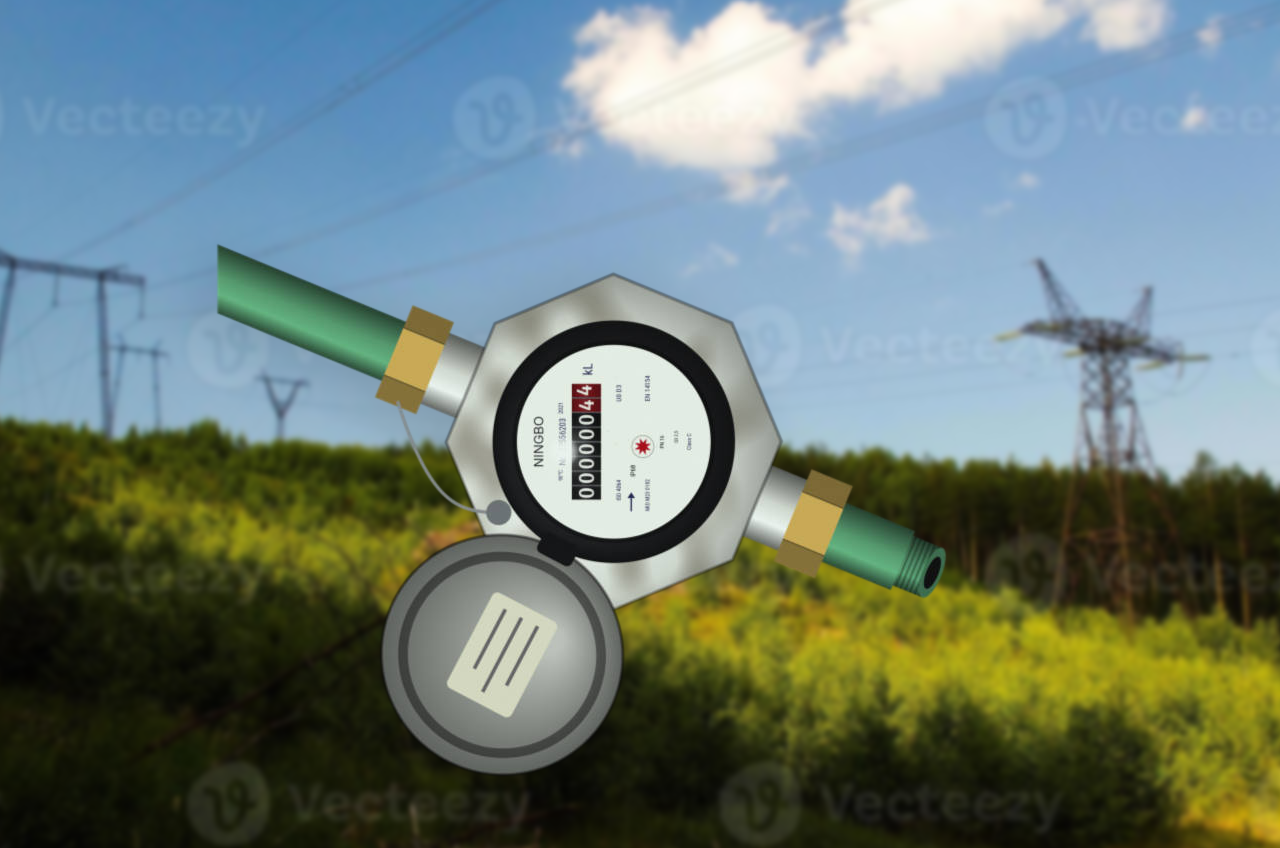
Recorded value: 0.44; kL
